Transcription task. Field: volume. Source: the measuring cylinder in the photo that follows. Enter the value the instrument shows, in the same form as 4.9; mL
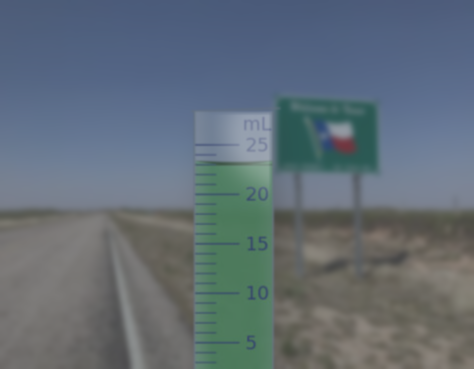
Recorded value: 23; mL
